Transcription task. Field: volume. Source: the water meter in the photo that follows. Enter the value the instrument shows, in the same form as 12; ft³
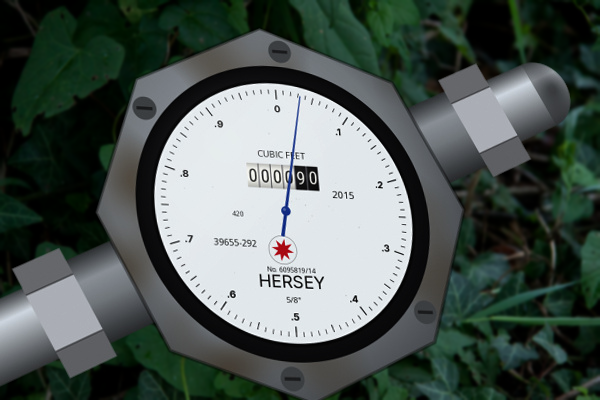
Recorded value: 90.03; ft³
